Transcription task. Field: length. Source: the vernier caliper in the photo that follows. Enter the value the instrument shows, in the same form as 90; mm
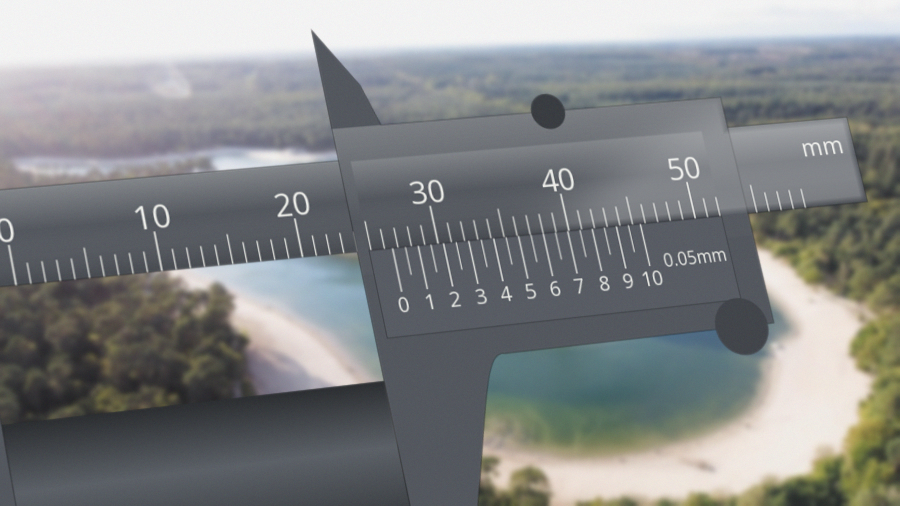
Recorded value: 26.6; mm
